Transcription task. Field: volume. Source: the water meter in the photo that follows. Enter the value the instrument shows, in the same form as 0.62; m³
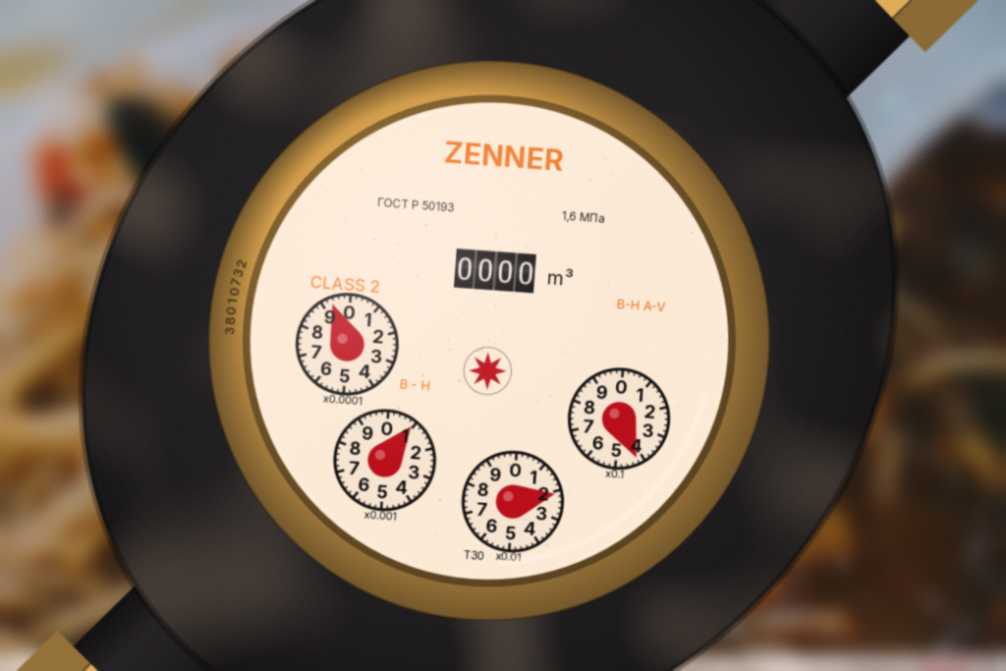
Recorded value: 0.4209; m³
